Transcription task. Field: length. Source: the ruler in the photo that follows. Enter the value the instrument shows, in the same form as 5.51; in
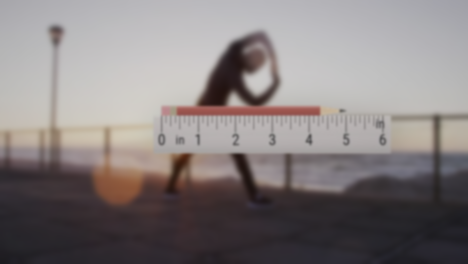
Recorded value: 5; in
